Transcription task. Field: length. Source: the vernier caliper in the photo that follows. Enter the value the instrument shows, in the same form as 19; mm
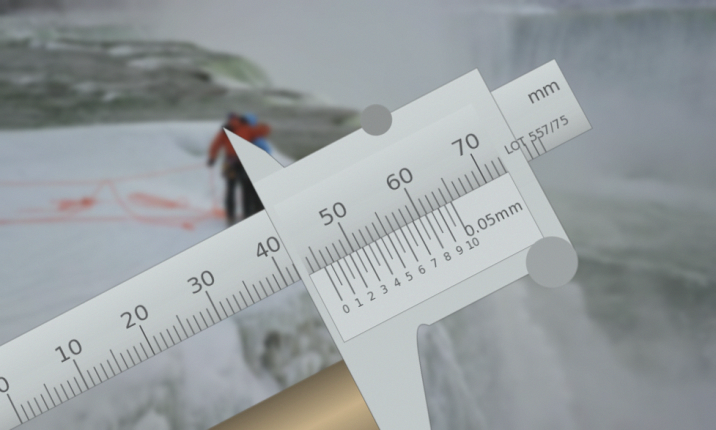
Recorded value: 45.6; mm
